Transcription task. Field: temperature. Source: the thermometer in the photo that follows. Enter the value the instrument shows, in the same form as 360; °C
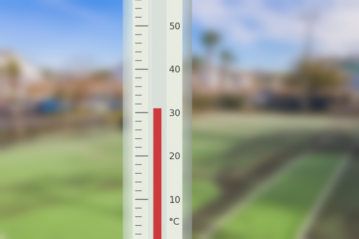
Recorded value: 31; °C
